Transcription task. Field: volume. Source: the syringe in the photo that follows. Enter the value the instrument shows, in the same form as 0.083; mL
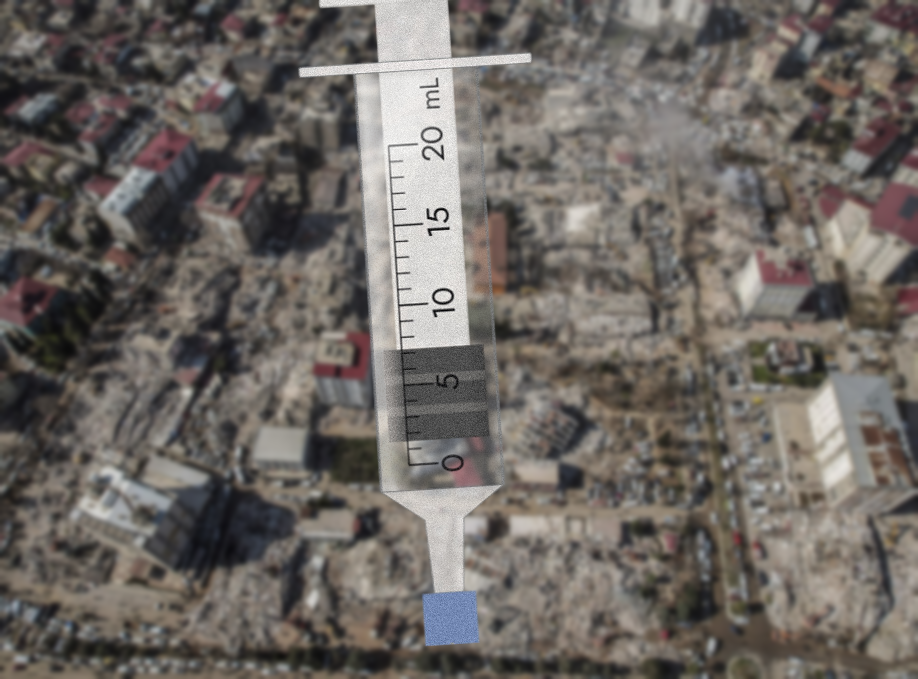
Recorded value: 1.5; mL
